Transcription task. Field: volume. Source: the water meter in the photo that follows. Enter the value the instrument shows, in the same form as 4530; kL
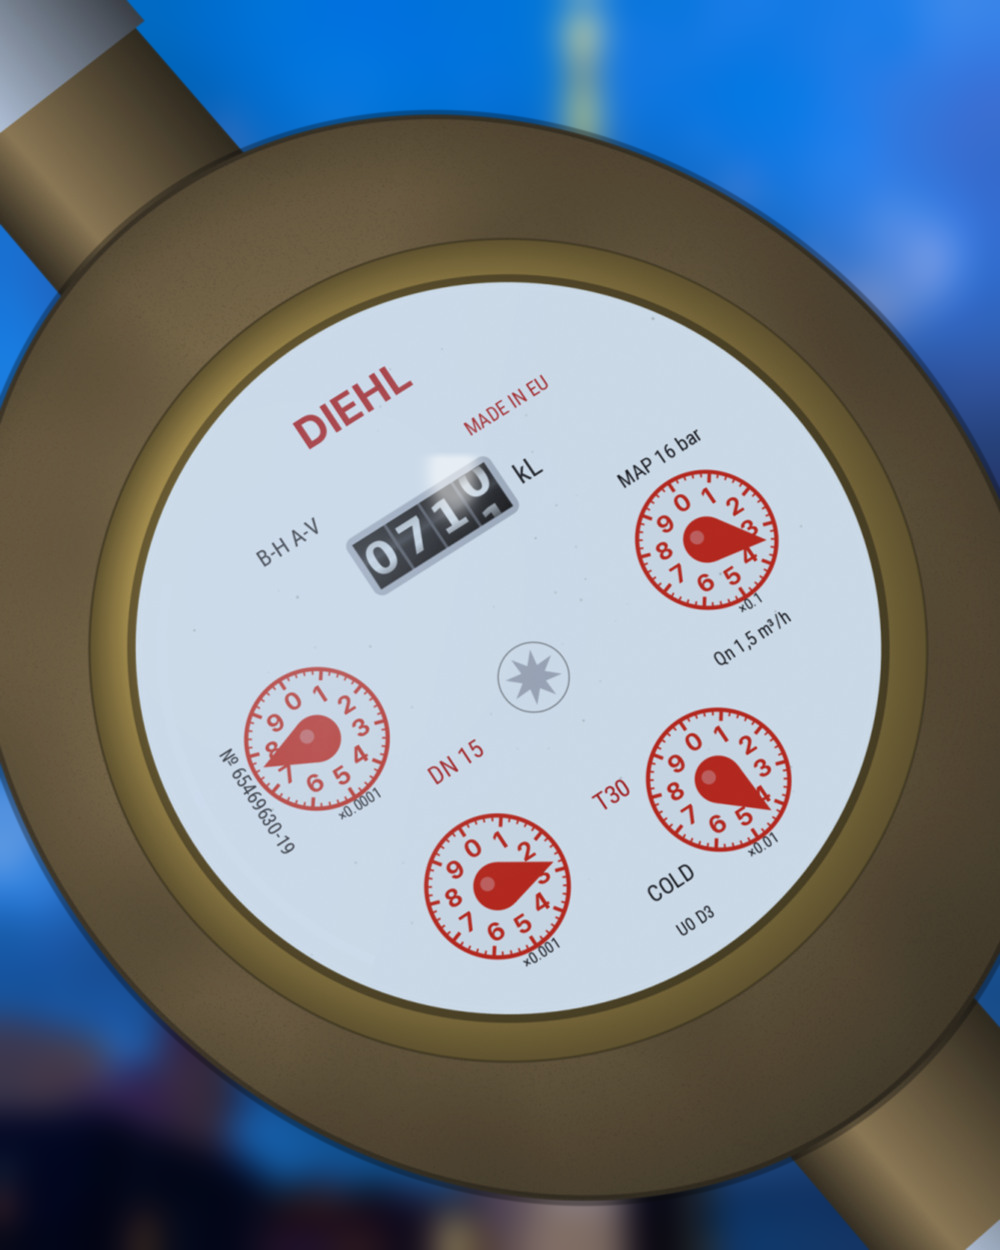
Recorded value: 710.3427; kL
